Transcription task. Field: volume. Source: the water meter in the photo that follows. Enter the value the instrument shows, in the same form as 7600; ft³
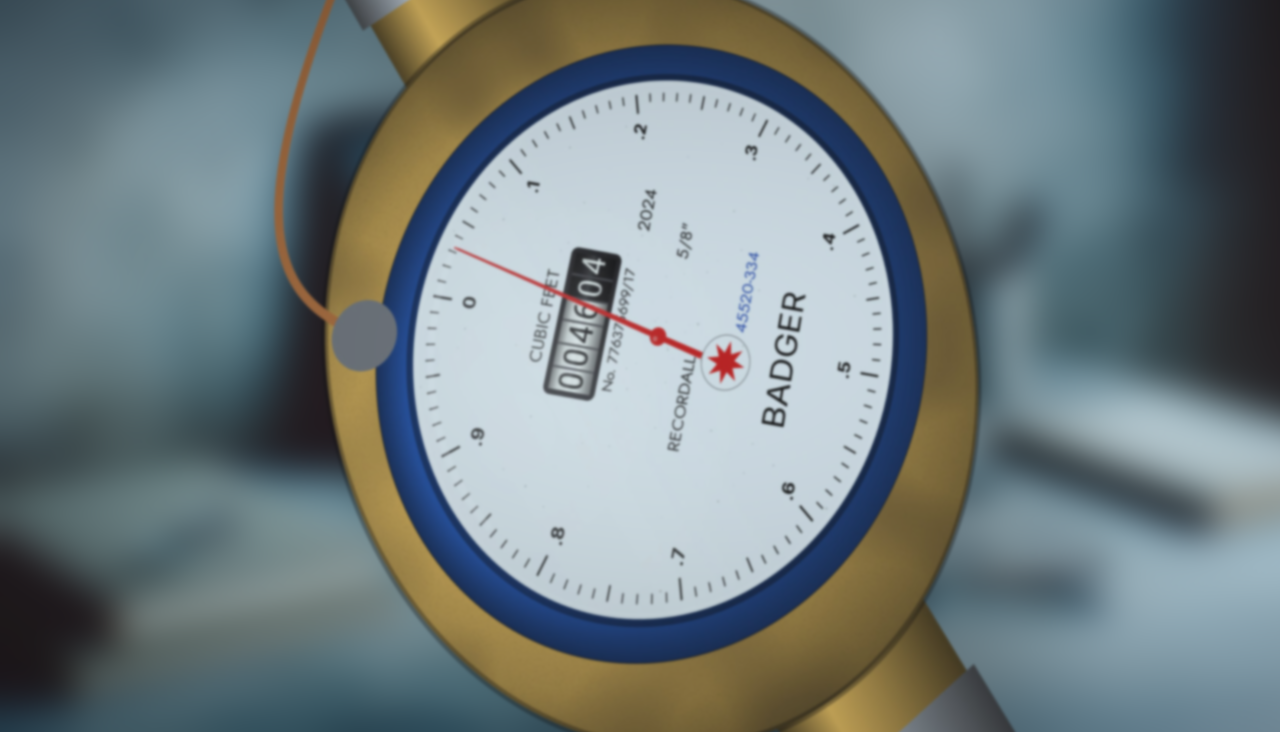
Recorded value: 4604.03; ft³
